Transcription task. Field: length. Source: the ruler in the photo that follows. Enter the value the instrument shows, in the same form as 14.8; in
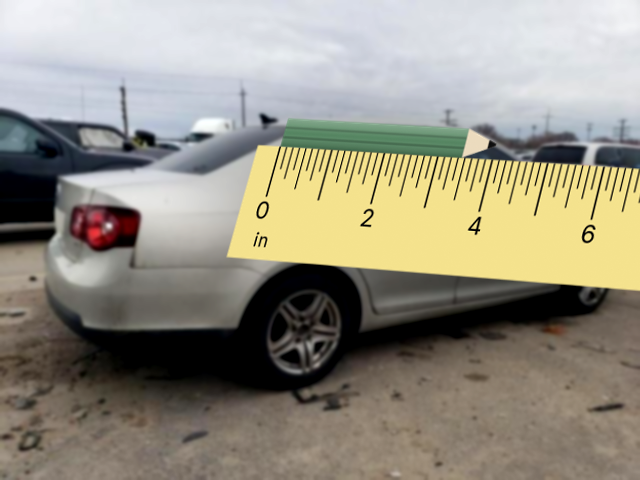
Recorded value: 4; in
